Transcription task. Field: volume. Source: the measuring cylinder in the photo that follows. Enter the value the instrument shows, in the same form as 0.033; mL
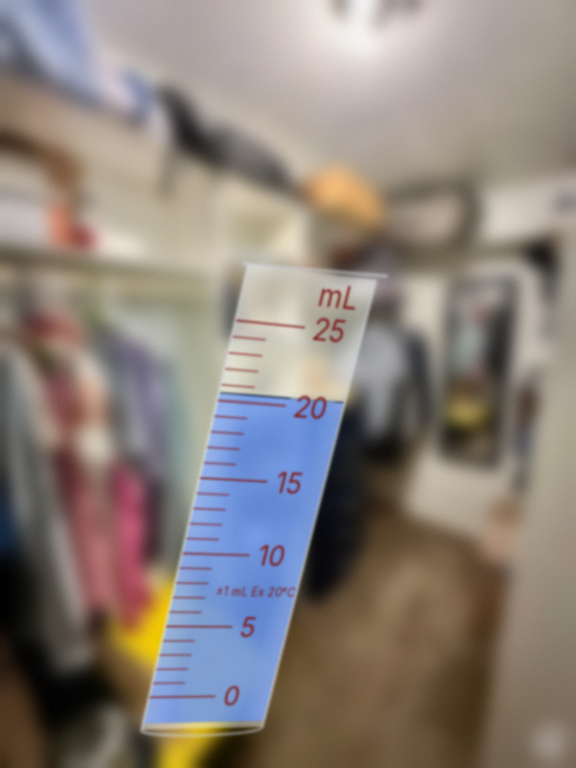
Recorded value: 20.5; mL
